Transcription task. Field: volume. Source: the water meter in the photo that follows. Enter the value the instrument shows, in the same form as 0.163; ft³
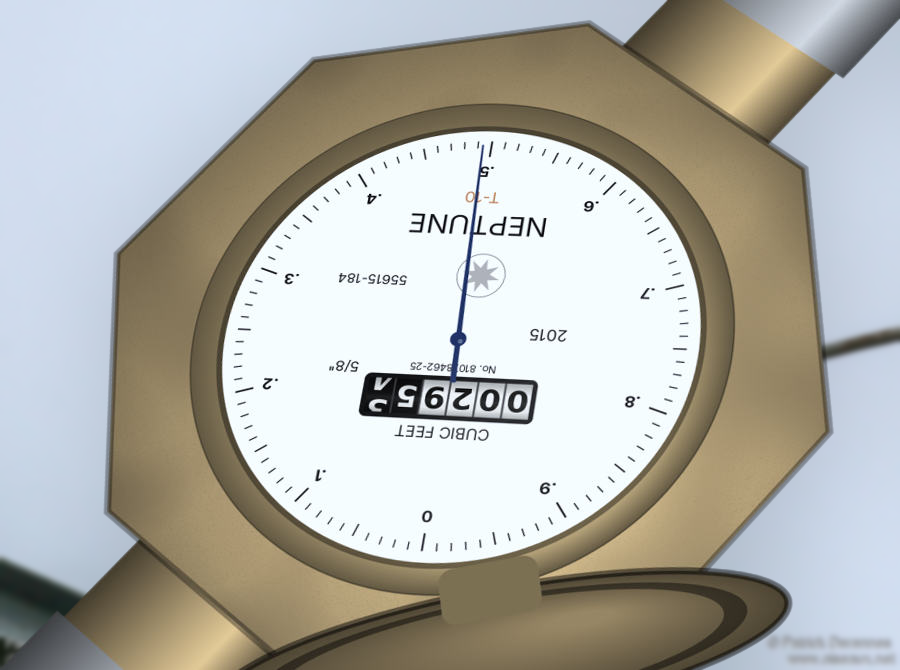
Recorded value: 2953.49; ft³
